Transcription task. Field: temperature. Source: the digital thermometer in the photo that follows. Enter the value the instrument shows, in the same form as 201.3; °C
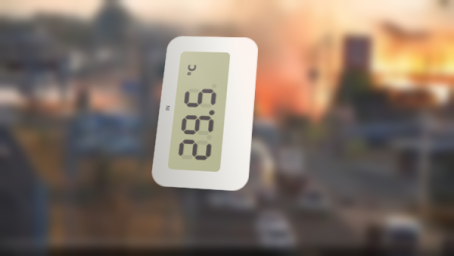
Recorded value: 29.5; °C
